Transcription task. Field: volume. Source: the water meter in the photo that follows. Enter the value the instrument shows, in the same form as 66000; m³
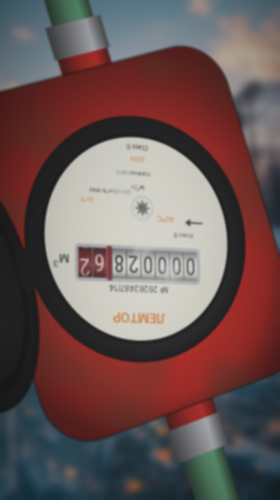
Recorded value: 28.62; m³
